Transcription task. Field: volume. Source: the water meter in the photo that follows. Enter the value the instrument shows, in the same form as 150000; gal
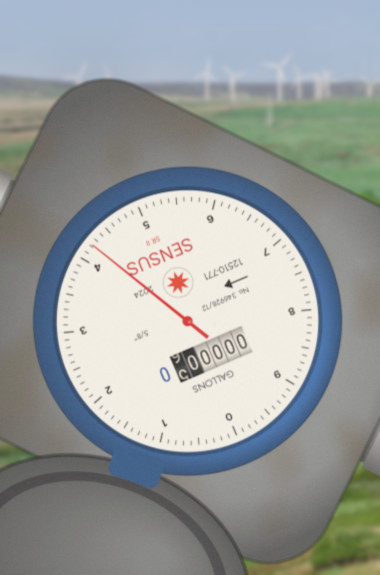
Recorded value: 54.2; gal
